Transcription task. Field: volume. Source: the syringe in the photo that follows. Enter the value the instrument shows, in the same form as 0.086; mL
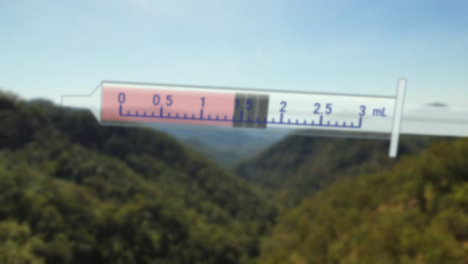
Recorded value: 1.4; mL
